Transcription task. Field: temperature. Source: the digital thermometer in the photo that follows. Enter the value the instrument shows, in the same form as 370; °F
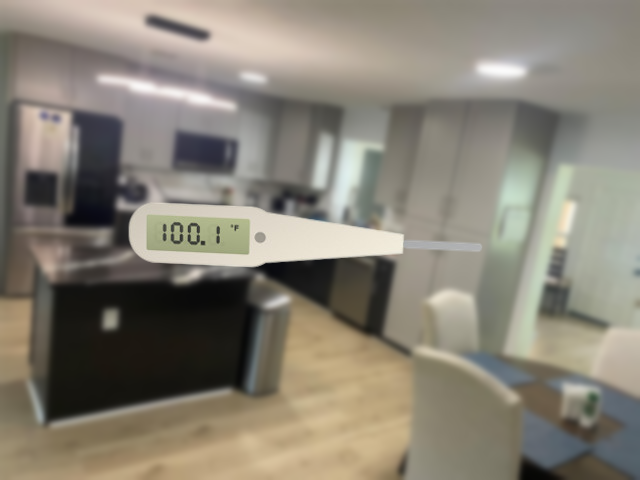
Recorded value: 100.1; °F
